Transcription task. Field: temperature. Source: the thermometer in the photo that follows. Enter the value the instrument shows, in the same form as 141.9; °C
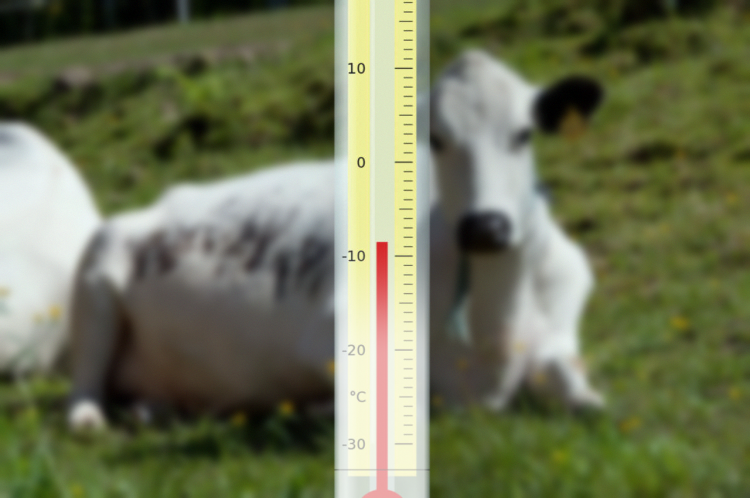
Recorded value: -8.5; °C
